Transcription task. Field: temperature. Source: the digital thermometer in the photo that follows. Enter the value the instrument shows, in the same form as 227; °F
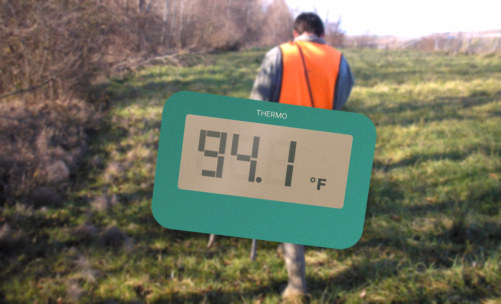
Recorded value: 94.1; °F
